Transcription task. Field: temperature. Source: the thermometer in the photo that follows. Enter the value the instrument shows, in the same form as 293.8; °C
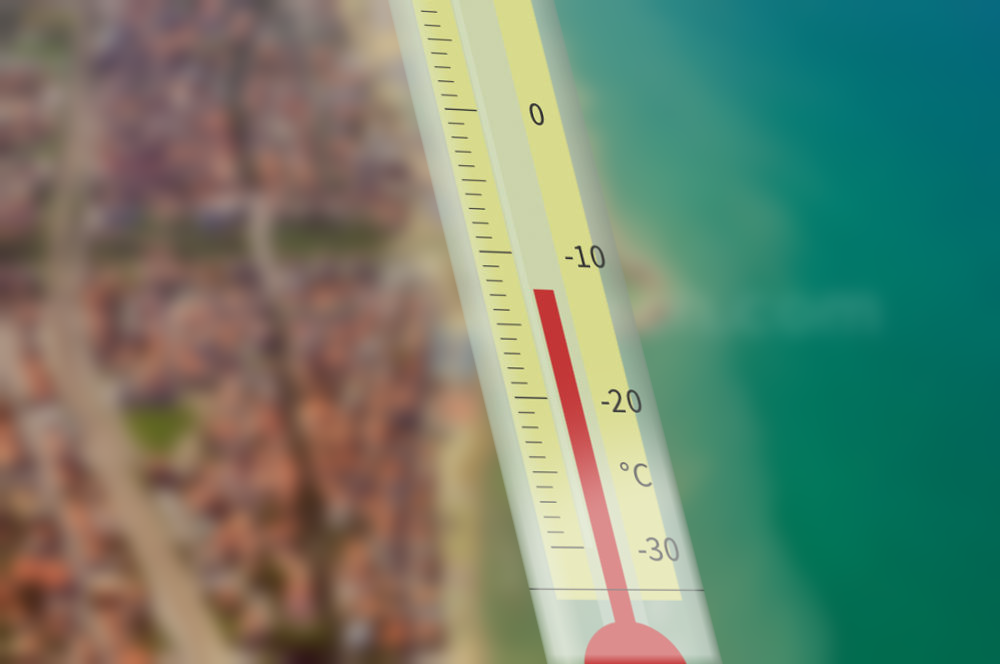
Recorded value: -12.5; °C
